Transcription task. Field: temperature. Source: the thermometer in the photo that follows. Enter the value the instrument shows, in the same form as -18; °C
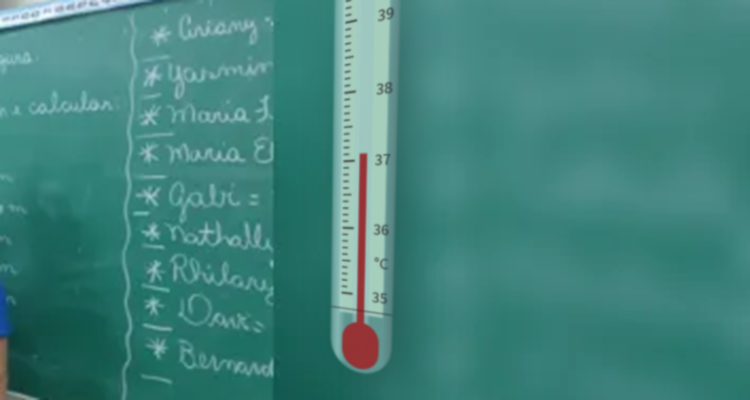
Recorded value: 37.1; °C
